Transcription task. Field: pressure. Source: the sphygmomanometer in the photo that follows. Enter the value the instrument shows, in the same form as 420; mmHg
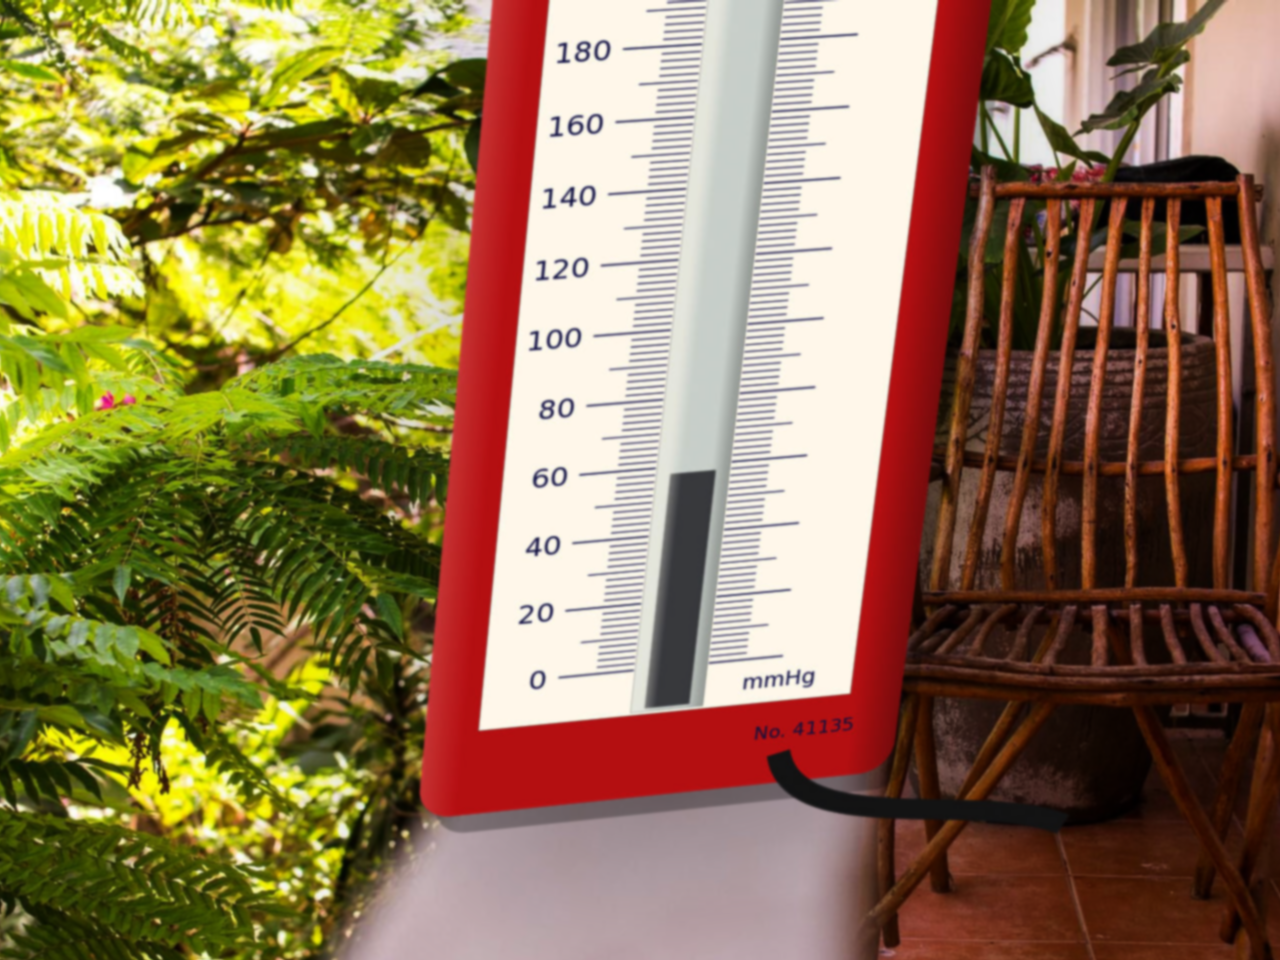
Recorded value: 58; mmHg
